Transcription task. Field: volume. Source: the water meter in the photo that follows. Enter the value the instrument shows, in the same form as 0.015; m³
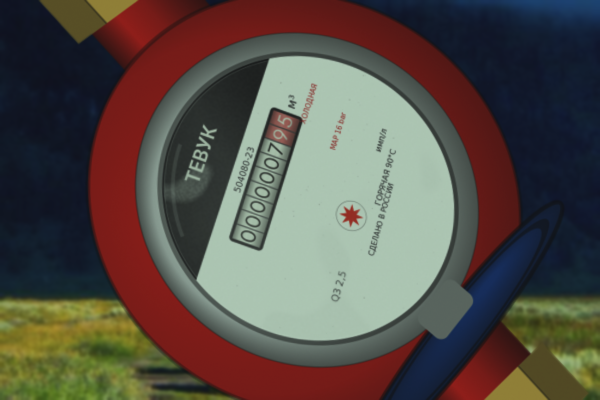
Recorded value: 7.95; m³
